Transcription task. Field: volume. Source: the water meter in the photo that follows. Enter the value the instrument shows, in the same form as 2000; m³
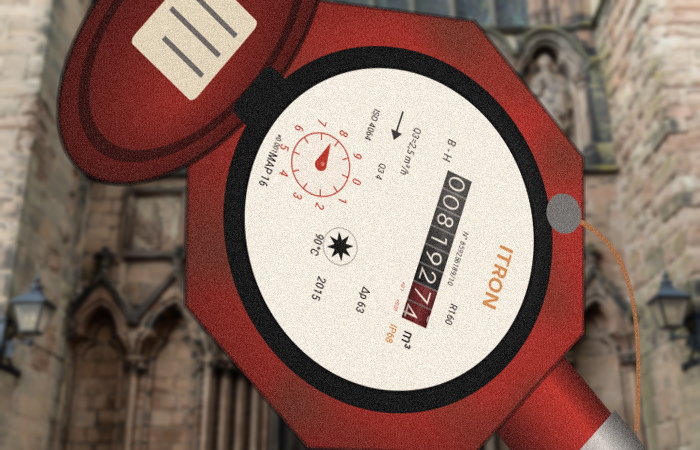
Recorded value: 8192.737; m³
